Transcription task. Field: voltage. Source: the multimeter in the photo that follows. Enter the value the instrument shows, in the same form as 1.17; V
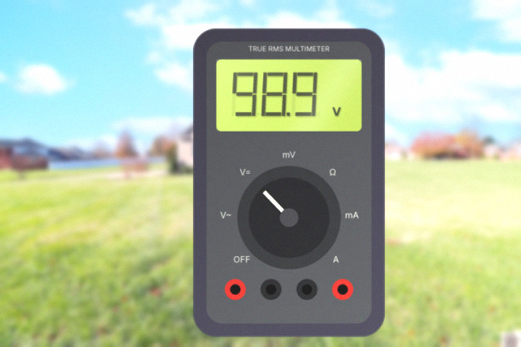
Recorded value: 98.9; V
